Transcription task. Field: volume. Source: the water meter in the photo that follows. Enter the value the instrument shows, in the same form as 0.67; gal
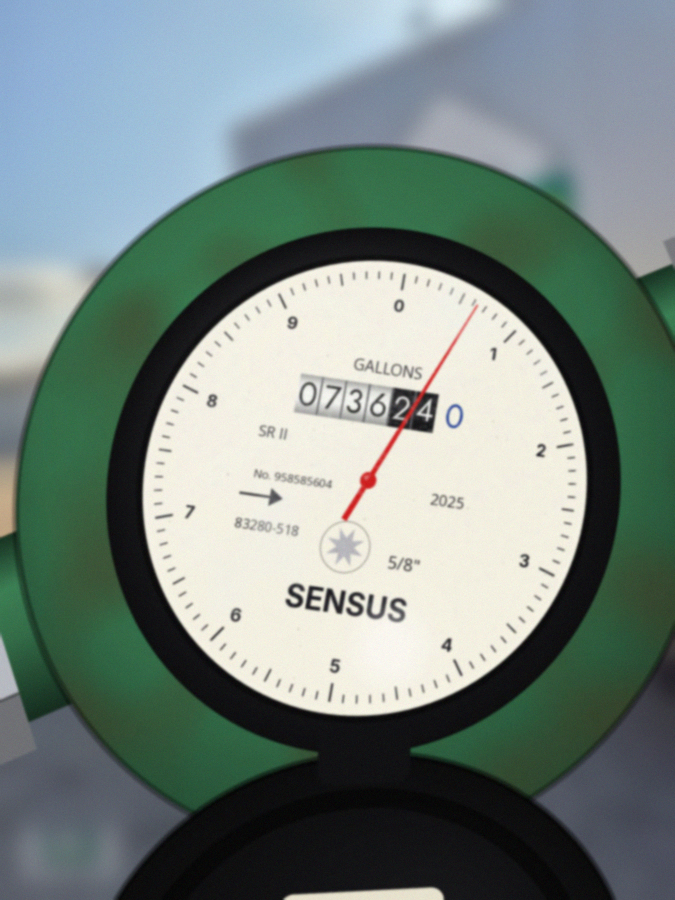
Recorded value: 736240.6; gal
